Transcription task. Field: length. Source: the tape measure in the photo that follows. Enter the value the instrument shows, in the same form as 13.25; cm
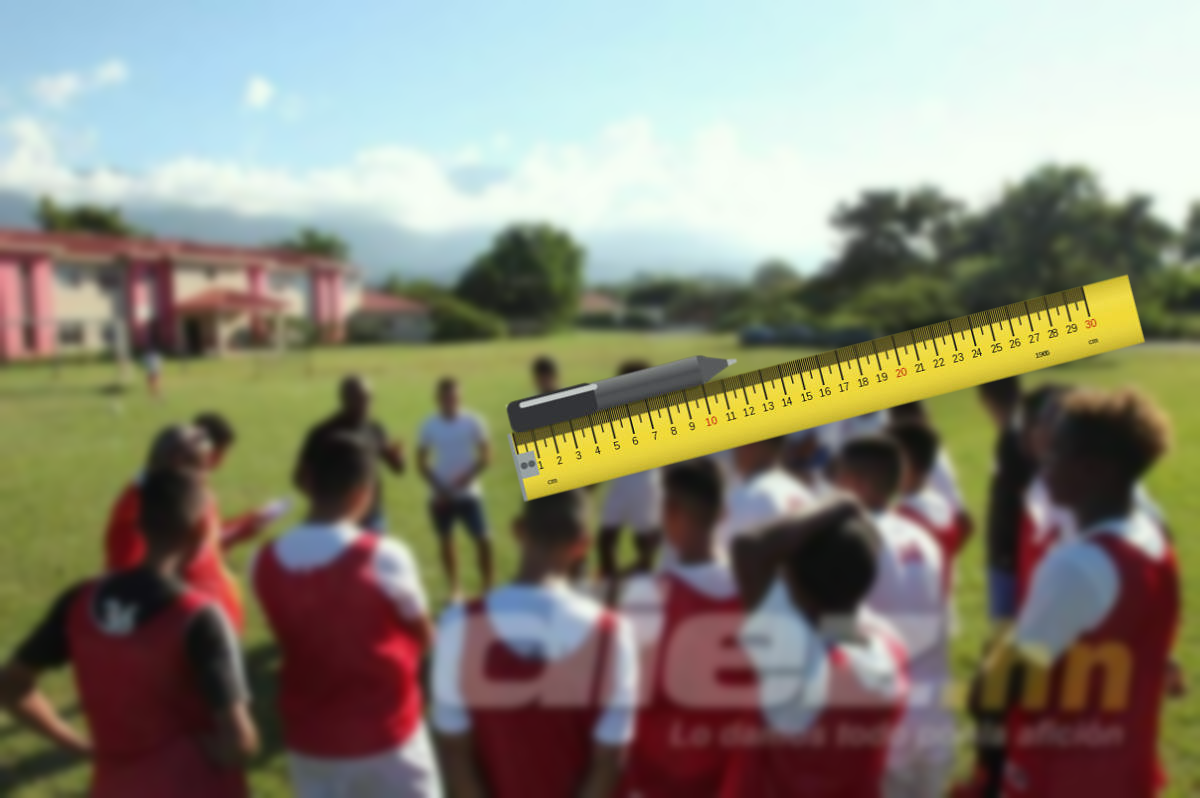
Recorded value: 12; cm
